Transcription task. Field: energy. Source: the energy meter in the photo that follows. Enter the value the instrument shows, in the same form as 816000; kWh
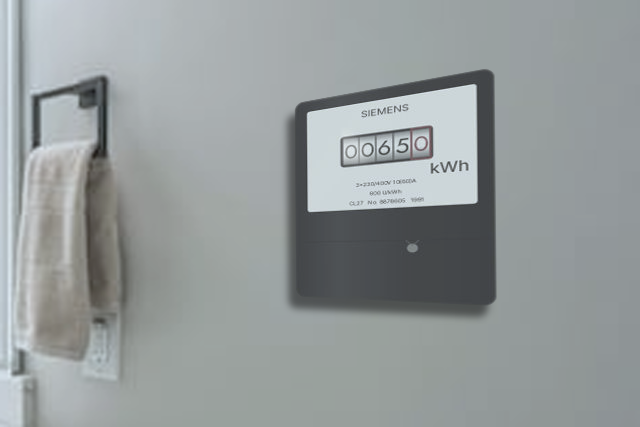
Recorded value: 65.0; kWh
